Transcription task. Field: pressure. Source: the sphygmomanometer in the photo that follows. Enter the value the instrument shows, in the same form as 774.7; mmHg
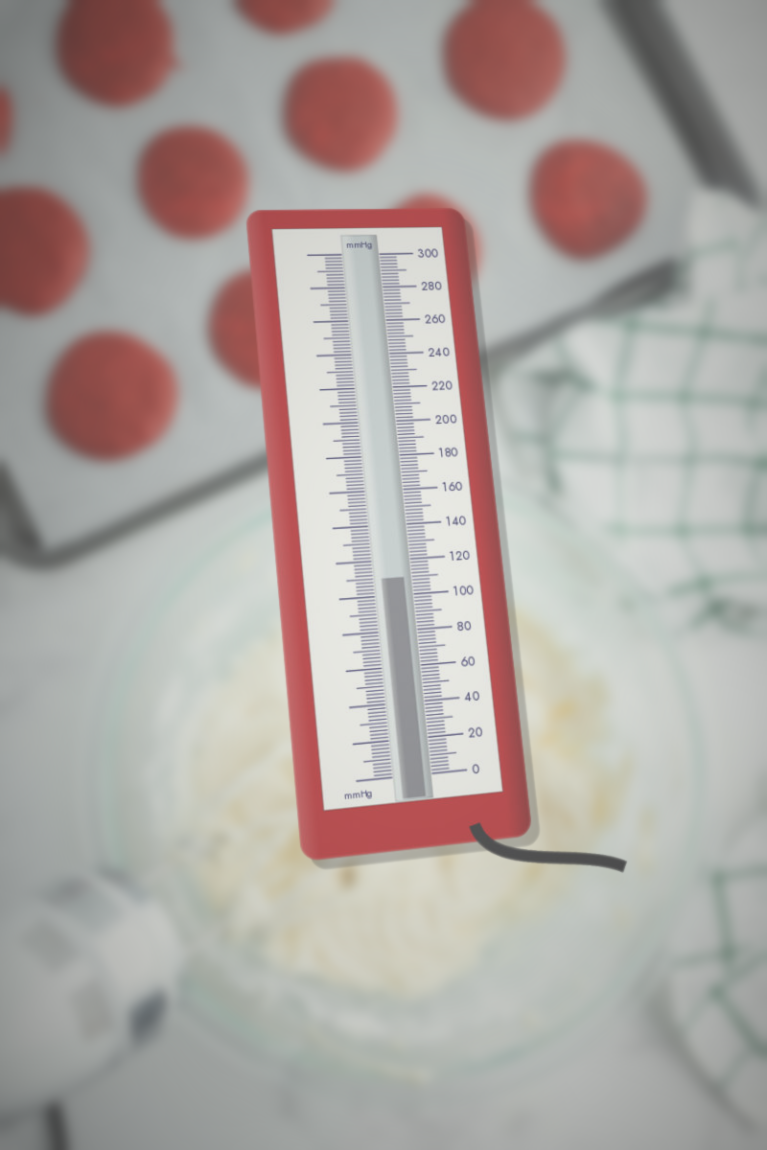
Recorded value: 110; mmHg
